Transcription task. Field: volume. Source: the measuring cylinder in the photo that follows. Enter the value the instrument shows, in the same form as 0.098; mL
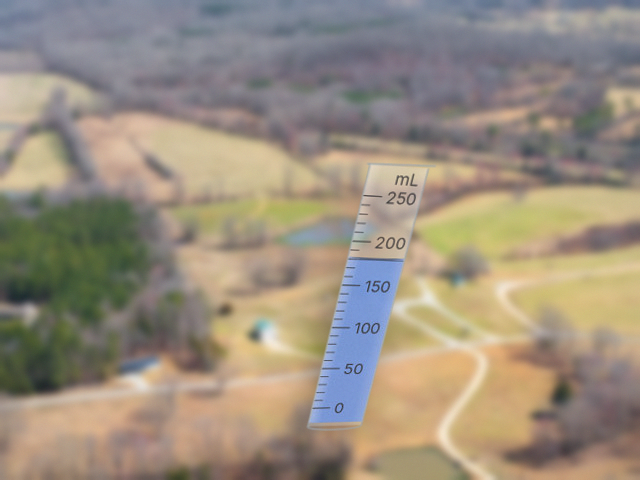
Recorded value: 180; mL
